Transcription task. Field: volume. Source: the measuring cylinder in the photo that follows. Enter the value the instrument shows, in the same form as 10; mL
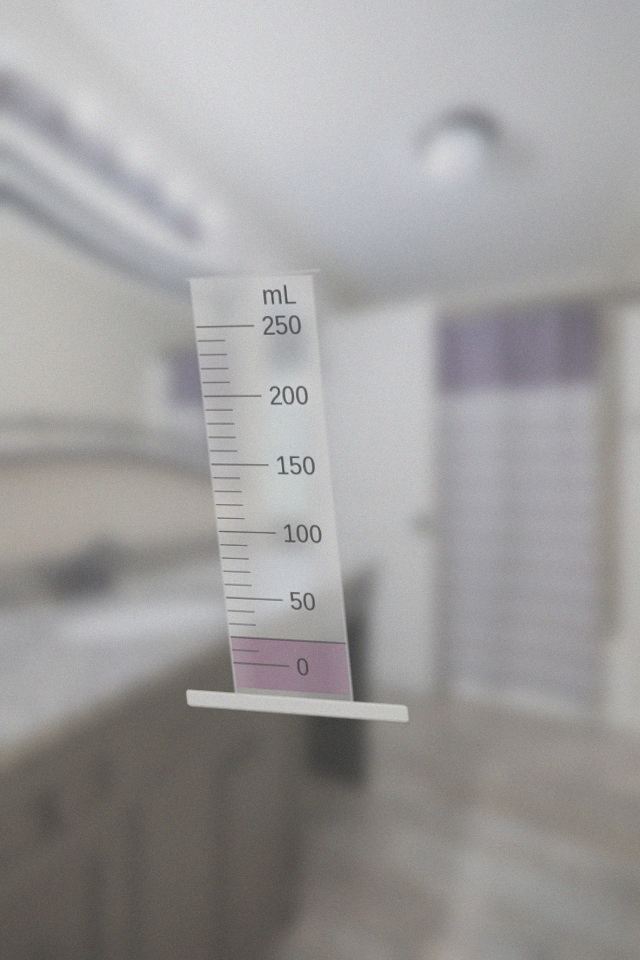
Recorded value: 20; mL
